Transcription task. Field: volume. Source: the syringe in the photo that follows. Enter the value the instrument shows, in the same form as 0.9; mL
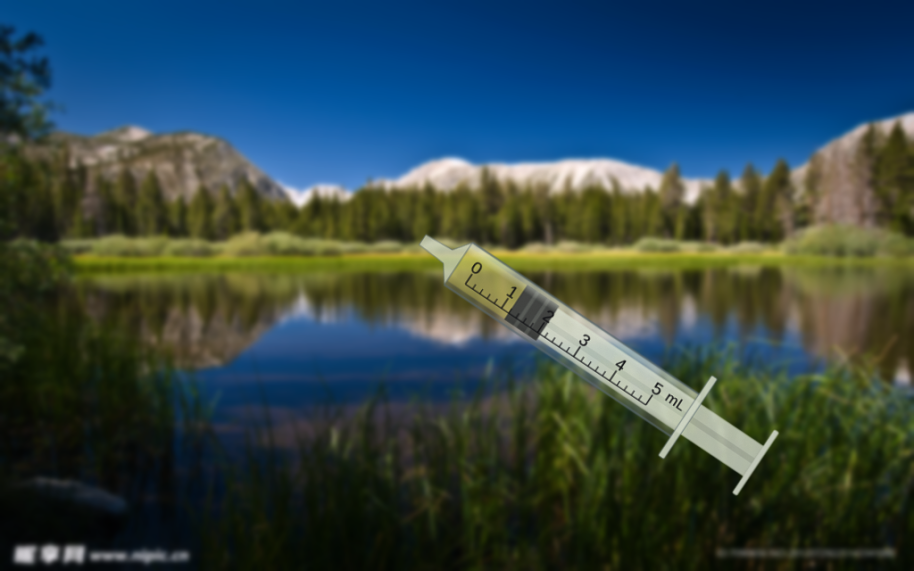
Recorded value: 1.2; mL
